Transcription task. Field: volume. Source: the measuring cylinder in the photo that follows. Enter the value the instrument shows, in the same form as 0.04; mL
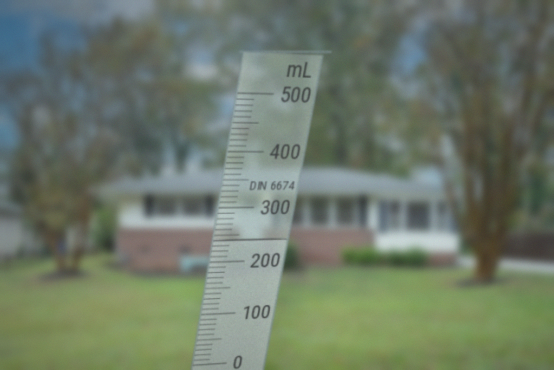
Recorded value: 240; mL
